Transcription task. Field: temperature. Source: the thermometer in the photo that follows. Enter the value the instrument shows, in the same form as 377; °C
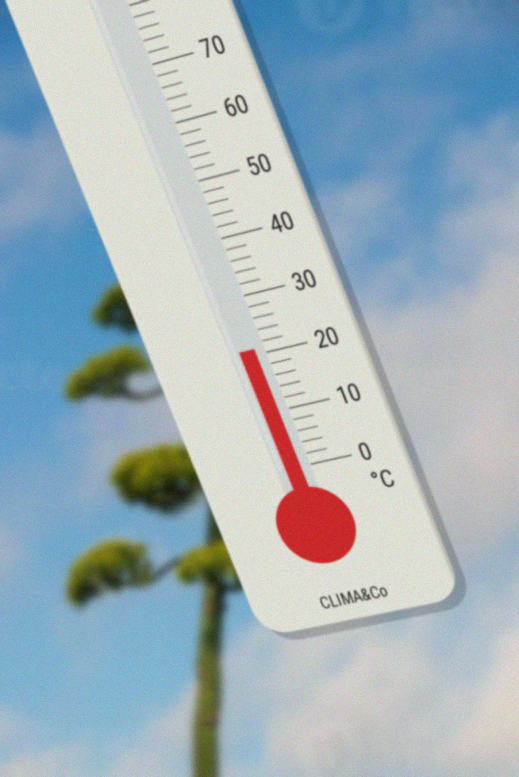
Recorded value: 21; °C
